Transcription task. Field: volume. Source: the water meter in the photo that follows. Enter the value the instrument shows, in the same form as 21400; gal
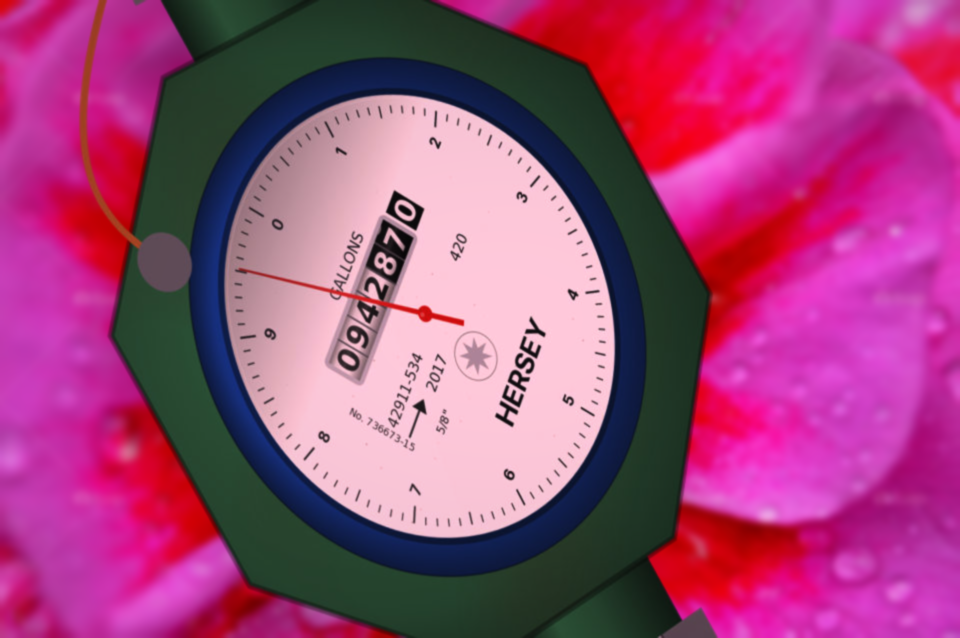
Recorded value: 942869.5; gal
